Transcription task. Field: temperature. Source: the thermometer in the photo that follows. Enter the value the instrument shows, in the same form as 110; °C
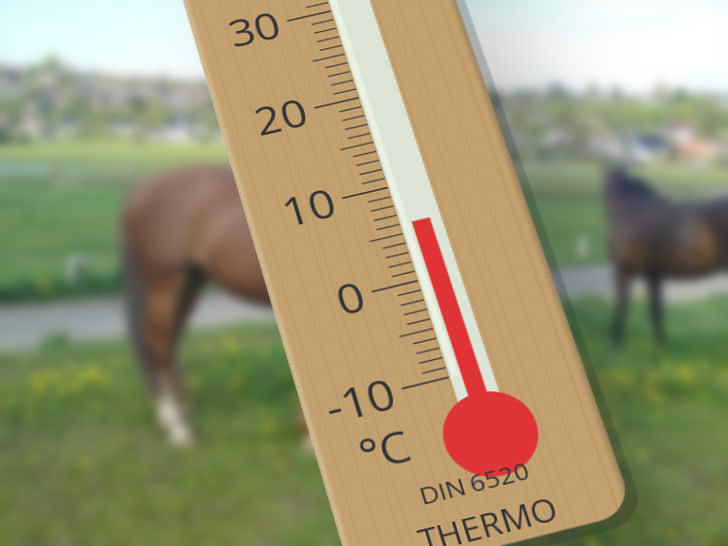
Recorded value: 6; °C
